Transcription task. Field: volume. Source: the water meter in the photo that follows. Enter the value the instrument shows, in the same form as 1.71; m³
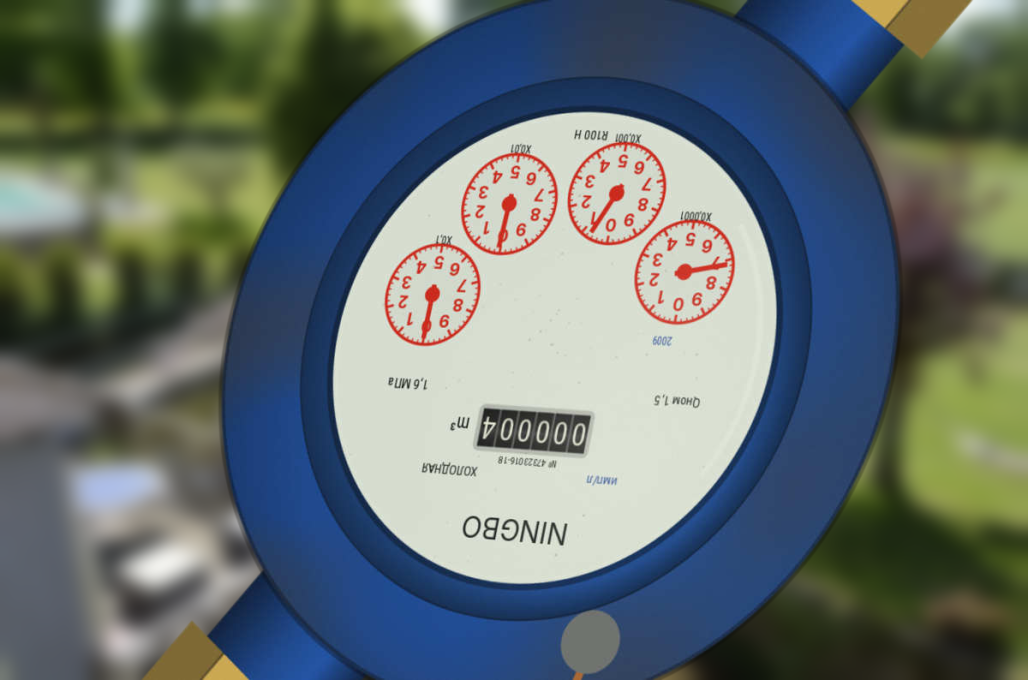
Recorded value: 4.0007; m³
